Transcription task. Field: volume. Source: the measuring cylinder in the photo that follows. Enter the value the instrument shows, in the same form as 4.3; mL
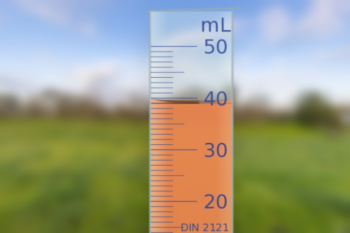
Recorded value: 39; mL
